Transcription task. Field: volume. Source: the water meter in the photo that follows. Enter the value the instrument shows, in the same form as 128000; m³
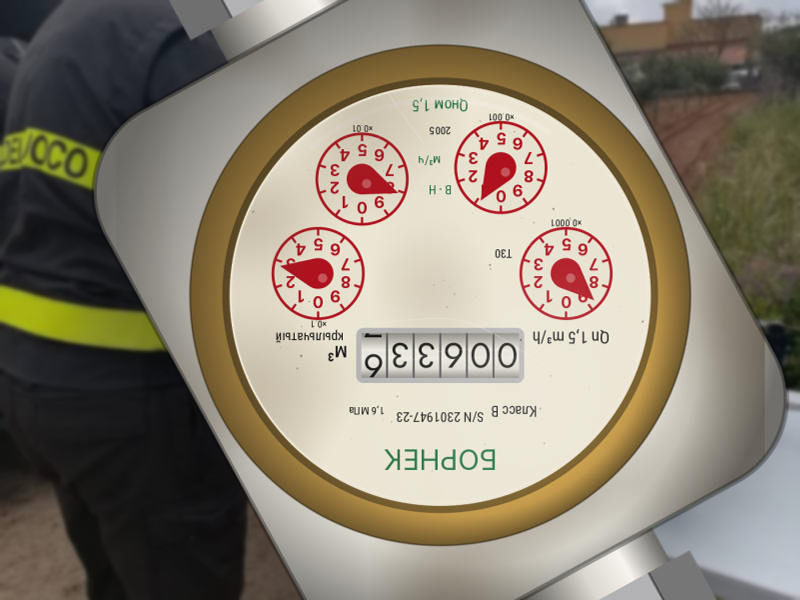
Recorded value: 6336.2808; m³
